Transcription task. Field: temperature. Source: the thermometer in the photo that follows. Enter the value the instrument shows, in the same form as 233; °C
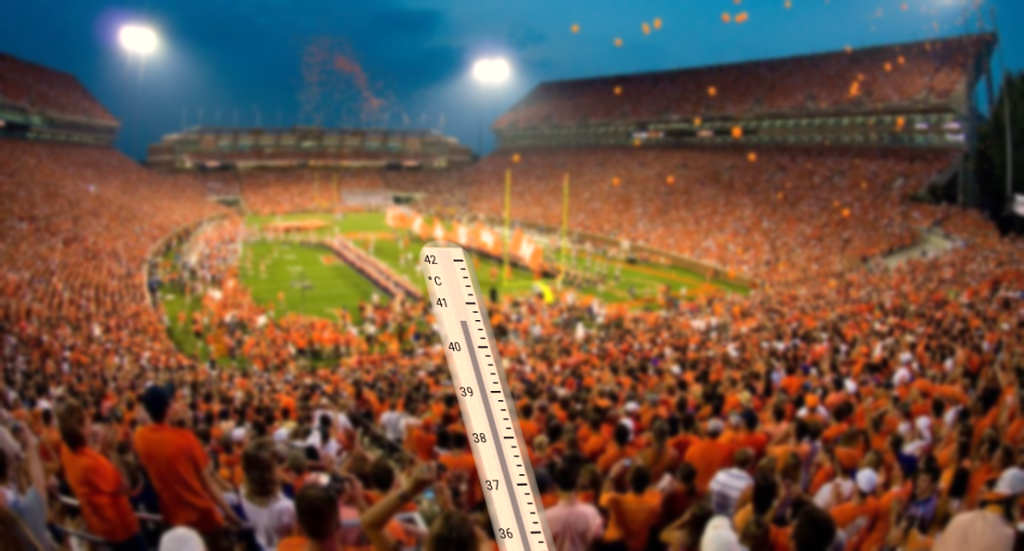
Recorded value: 40.6; °C
